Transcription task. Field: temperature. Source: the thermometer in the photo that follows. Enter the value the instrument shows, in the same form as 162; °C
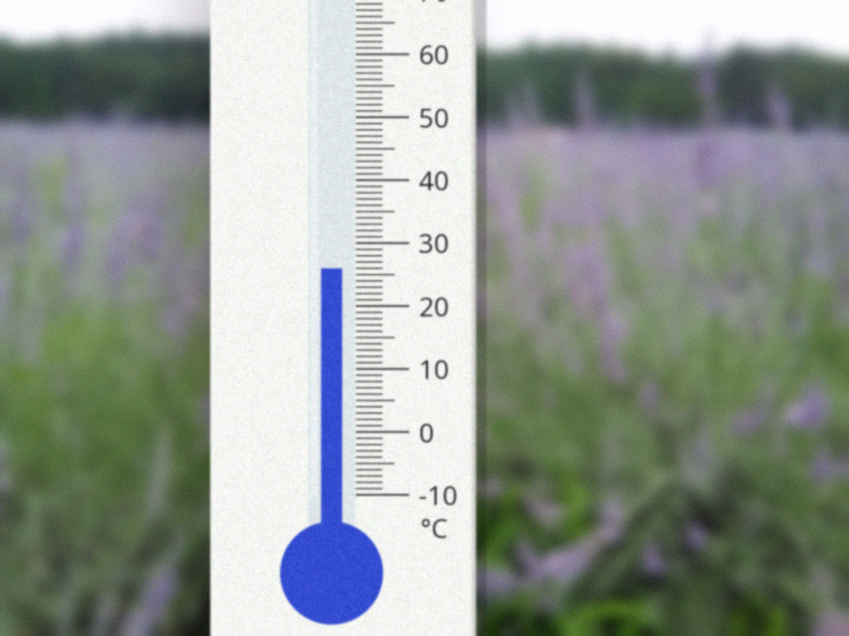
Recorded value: 26; °C
